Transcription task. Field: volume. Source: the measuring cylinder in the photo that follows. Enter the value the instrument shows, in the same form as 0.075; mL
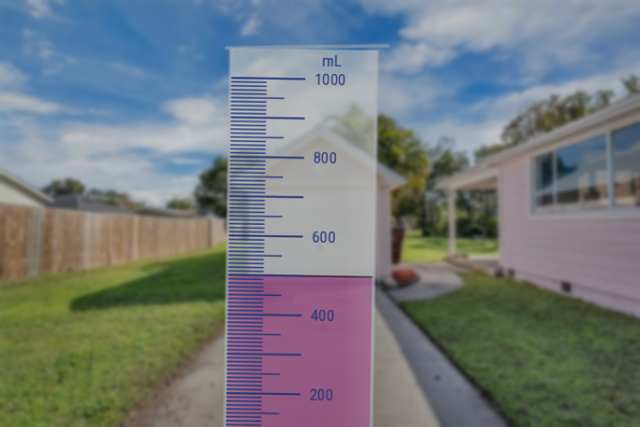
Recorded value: 500; mL
